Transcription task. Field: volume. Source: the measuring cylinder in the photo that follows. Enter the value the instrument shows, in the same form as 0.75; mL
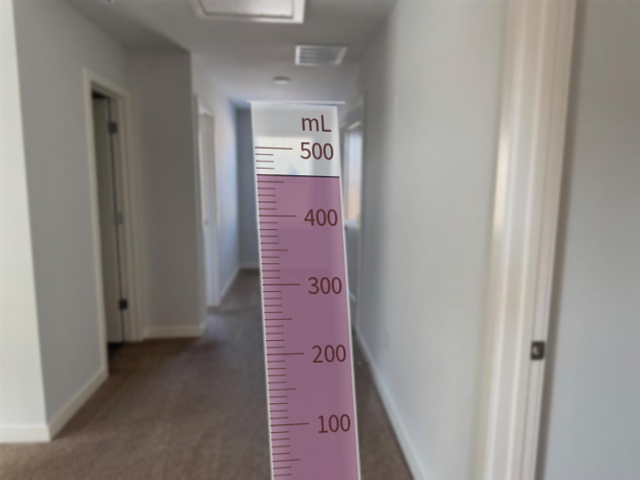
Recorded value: 460; mL
